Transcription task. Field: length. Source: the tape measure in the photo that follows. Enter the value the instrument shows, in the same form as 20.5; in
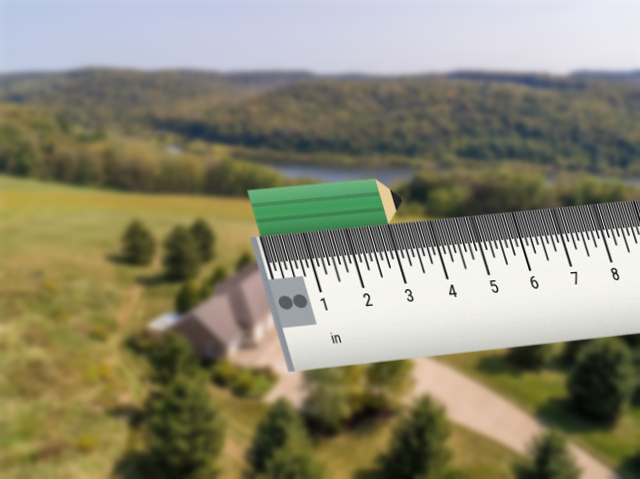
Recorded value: 3.5; in
